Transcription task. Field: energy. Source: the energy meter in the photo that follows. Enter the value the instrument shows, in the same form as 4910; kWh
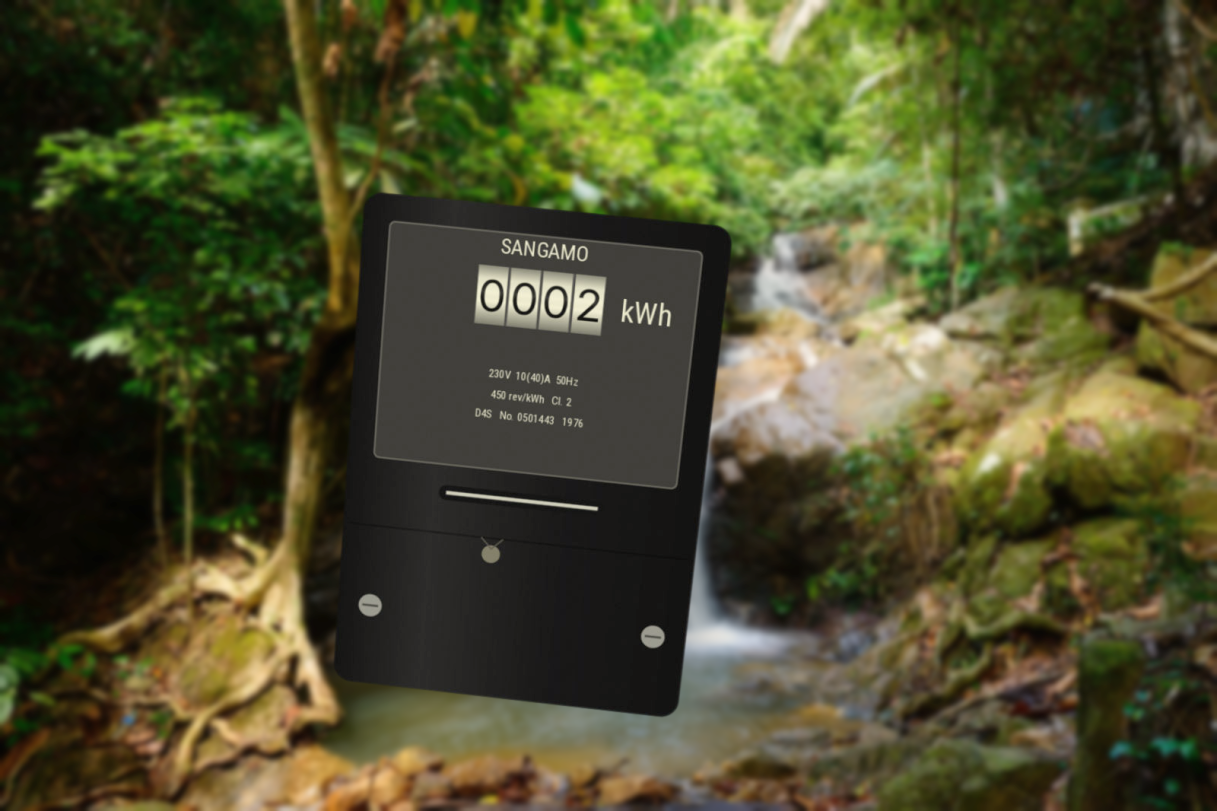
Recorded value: 2; kWh
